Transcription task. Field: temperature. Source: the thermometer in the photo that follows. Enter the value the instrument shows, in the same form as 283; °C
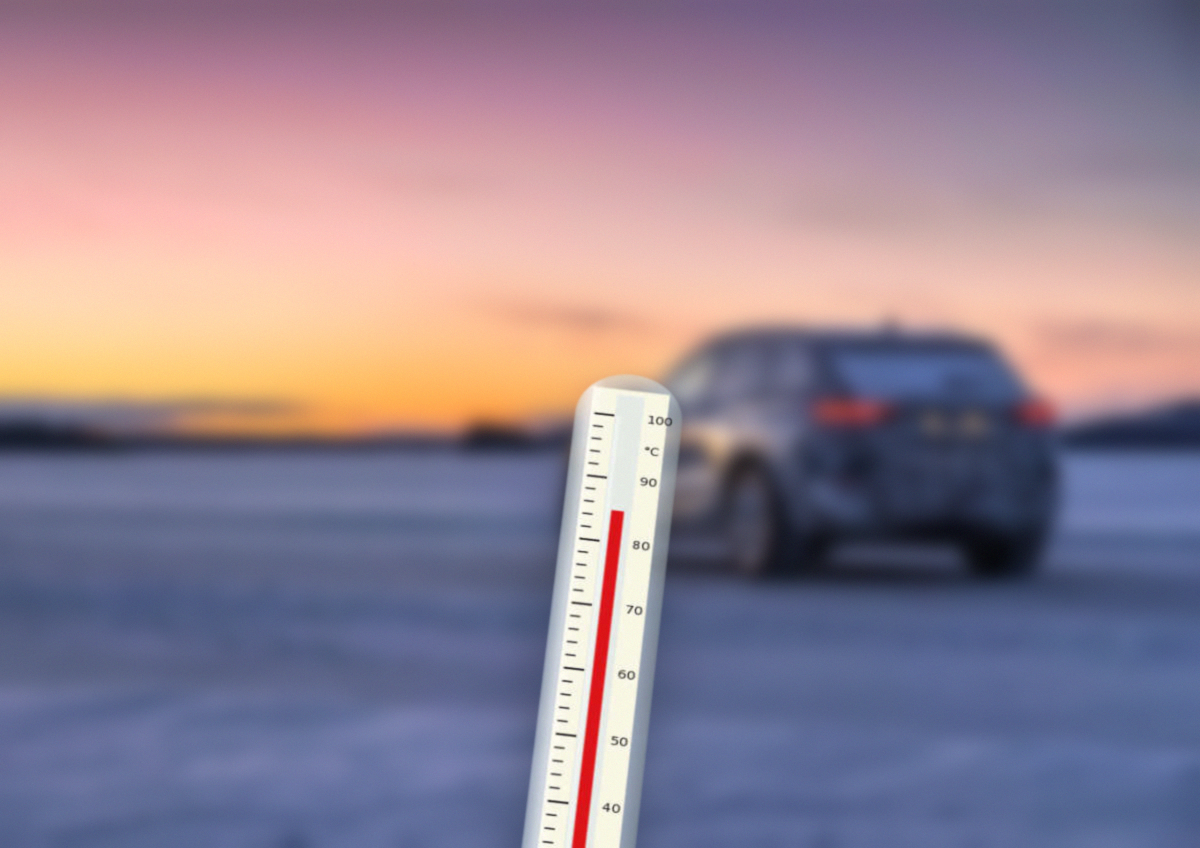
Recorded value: 85; °C
